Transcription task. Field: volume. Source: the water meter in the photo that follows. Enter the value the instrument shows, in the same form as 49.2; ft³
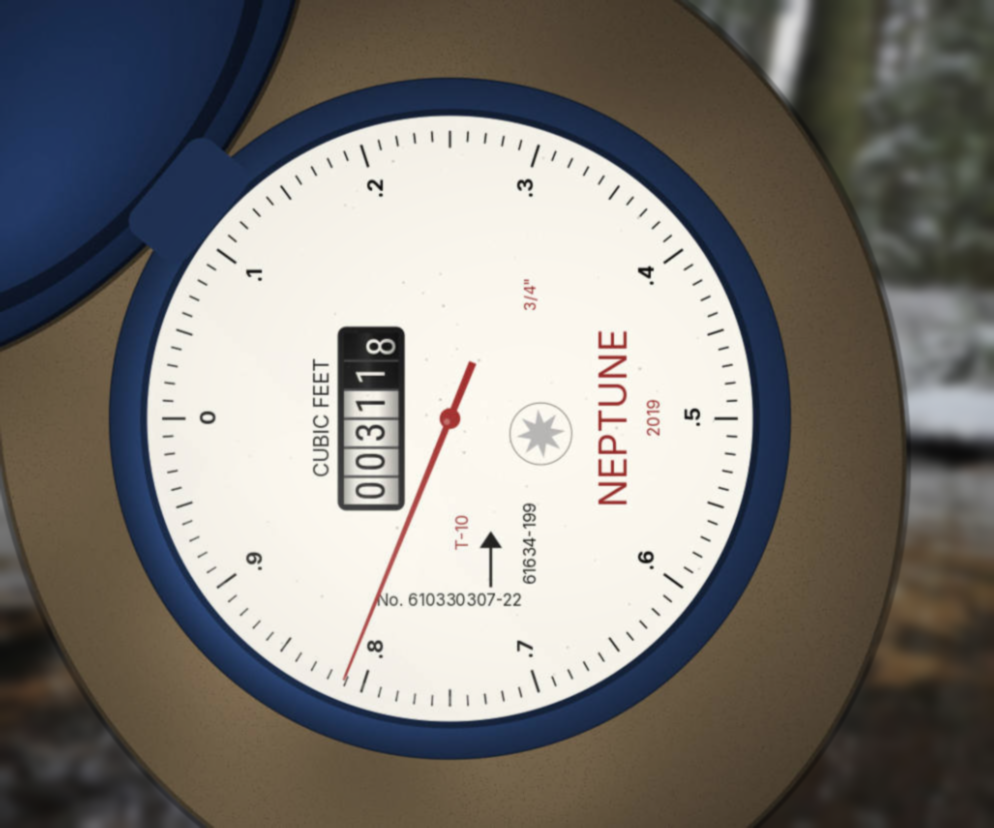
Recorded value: 3117.81; ft³
